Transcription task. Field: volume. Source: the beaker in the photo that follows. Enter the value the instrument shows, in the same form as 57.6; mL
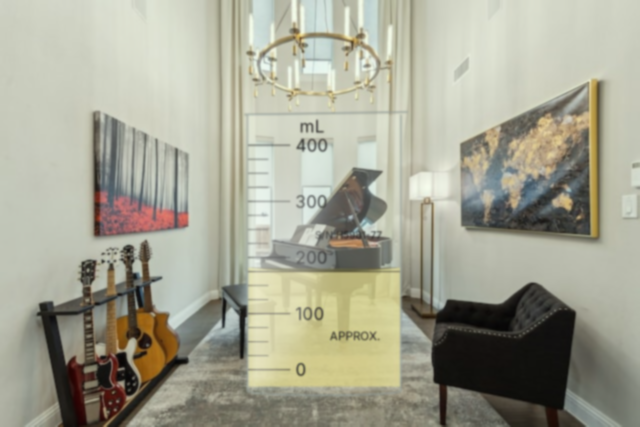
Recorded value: 175; mL
